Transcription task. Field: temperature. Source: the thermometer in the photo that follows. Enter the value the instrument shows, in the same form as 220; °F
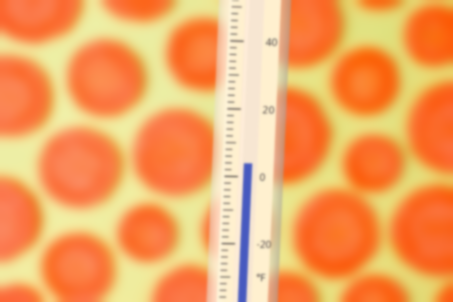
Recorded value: 4; °F
